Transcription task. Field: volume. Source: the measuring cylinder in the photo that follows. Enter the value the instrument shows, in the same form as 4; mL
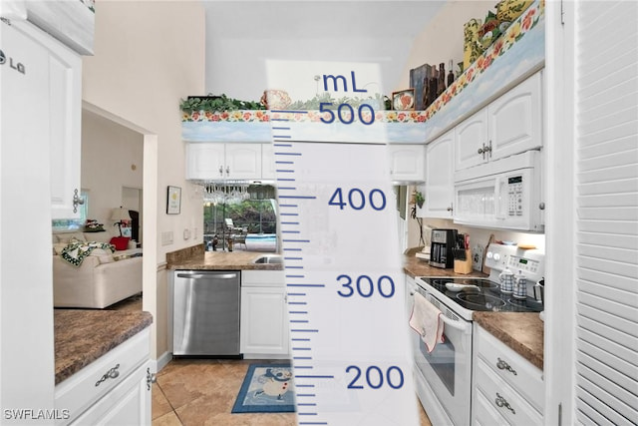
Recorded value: 465; mL
